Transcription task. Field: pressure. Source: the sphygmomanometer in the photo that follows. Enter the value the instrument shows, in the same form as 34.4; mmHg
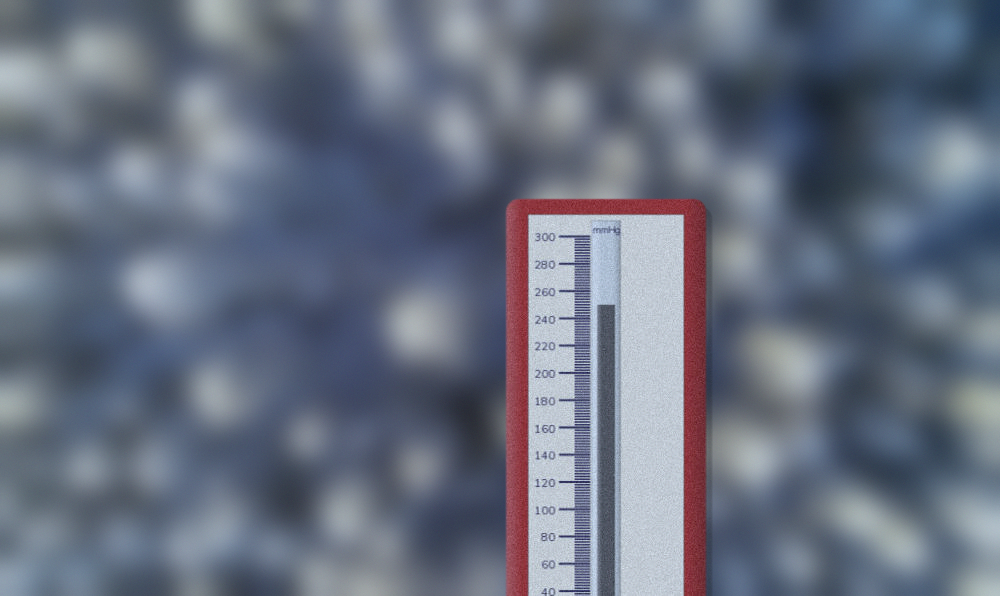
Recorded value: 250; mmHg
